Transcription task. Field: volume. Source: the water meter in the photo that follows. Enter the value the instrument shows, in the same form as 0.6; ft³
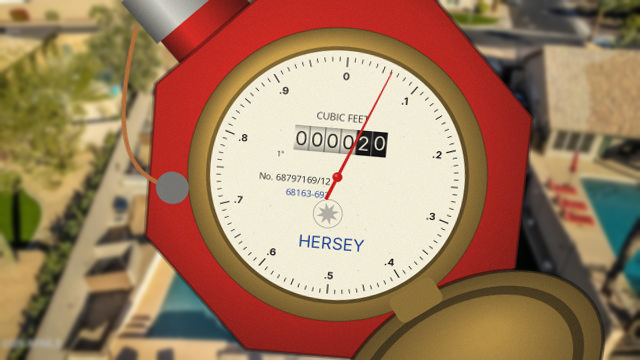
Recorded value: 20.06; ft³
